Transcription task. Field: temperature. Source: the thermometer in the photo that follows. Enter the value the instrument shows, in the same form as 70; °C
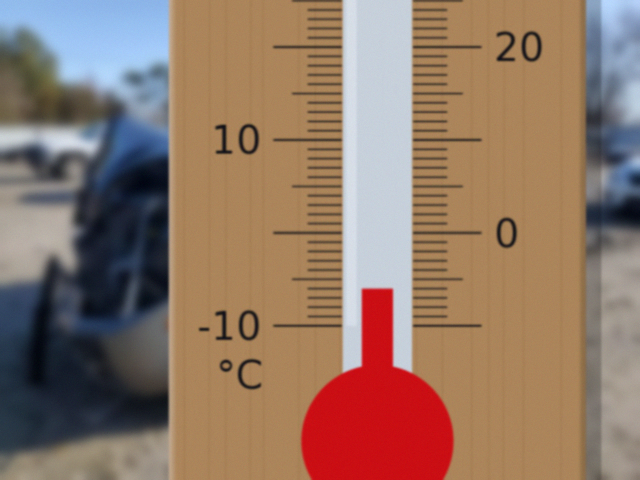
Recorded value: -6; °C
